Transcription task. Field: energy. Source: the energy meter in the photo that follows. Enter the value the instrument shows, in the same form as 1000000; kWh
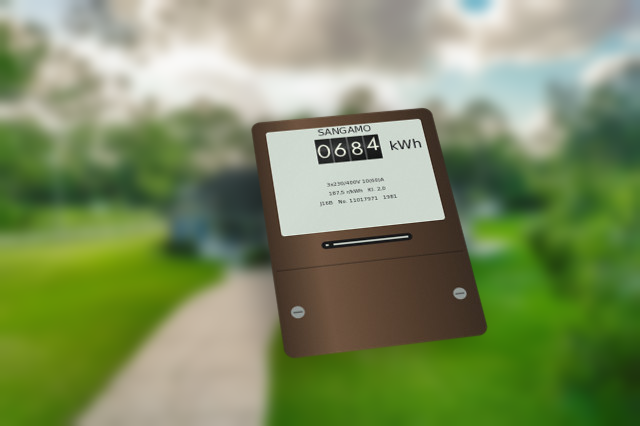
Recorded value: 684; kWh
